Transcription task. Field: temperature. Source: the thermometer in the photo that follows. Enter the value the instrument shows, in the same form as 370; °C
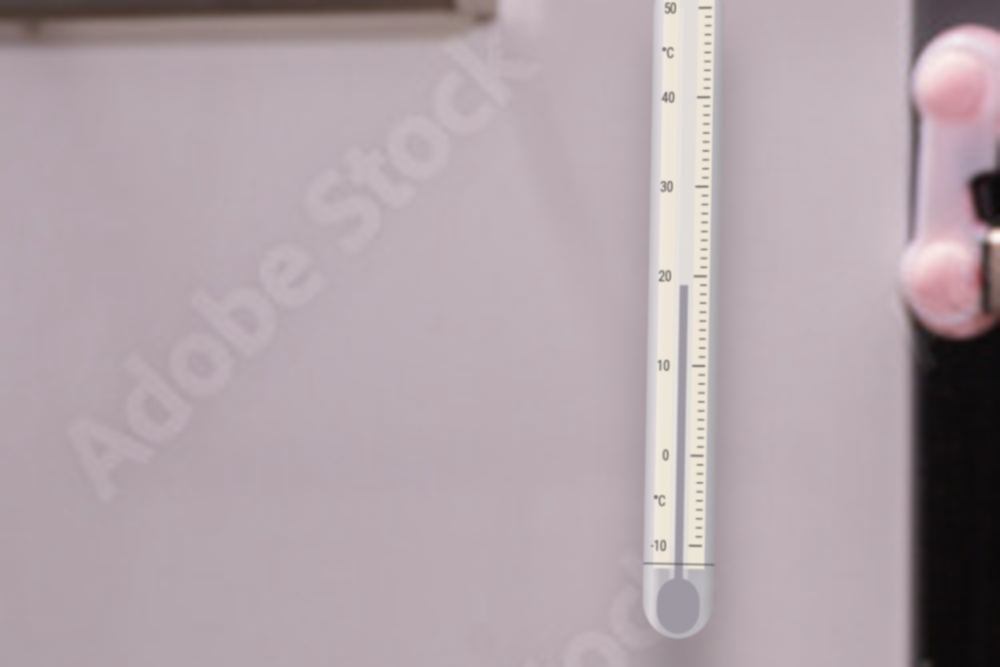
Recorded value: 19; °C
